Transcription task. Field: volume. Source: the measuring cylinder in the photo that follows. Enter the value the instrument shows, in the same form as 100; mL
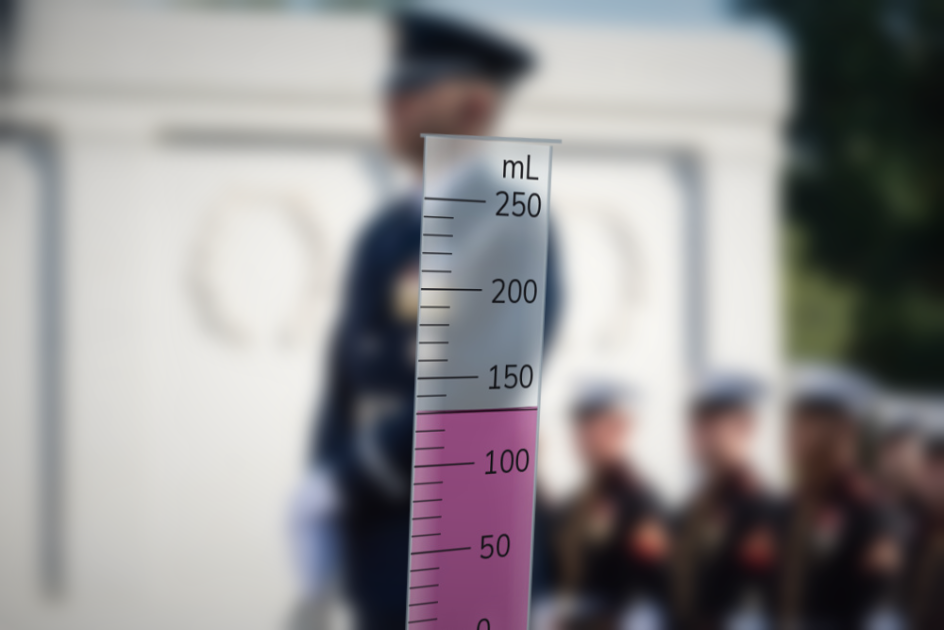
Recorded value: 130; mL
